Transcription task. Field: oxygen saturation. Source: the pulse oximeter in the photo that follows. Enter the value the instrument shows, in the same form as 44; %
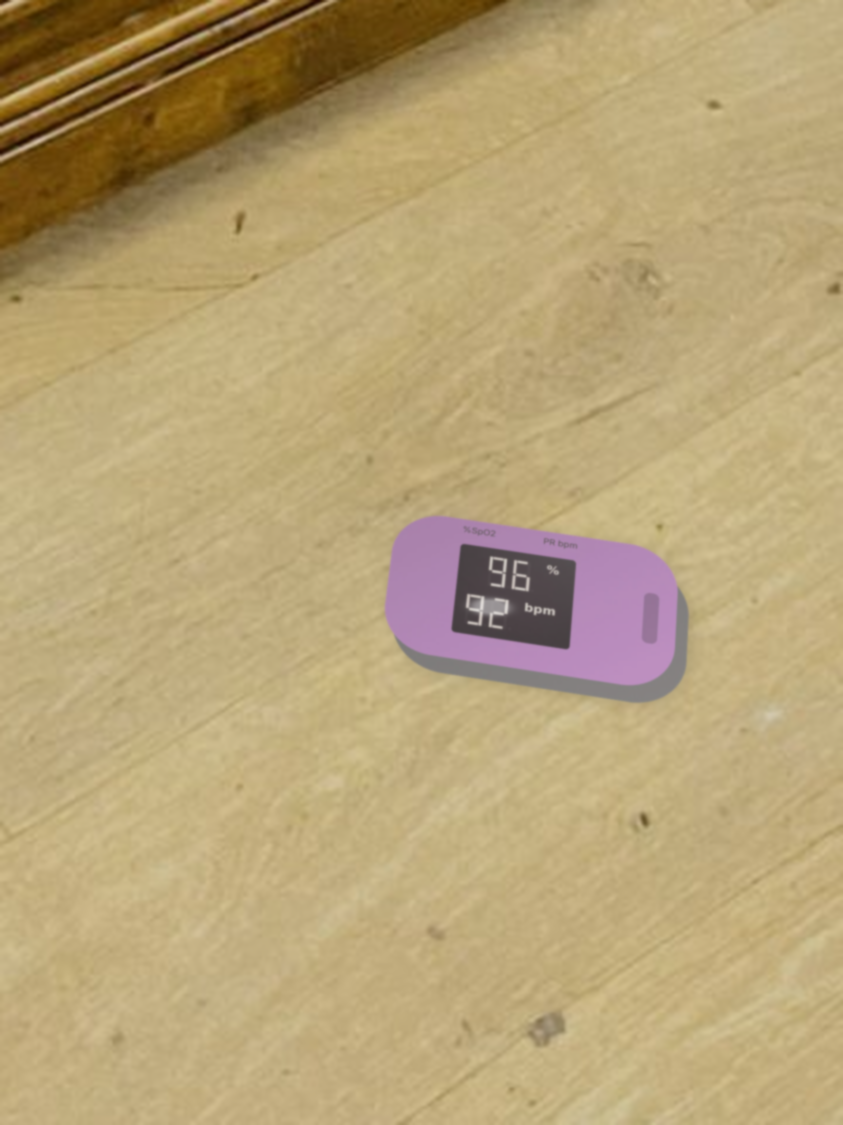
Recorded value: 96; %
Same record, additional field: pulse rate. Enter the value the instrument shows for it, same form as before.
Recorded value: 92; bpm
